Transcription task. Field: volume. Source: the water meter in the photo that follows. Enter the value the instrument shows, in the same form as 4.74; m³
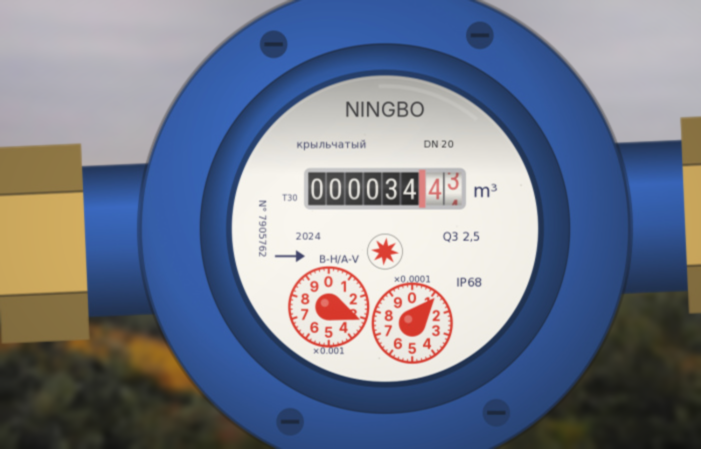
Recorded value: 34.4331; m³
